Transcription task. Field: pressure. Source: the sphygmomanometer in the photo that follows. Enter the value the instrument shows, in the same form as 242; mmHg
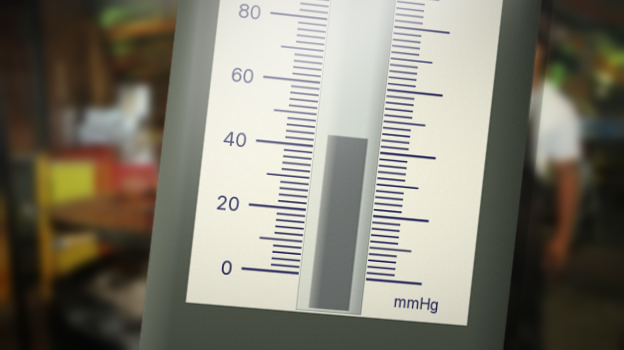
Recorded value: 44; mmHg
